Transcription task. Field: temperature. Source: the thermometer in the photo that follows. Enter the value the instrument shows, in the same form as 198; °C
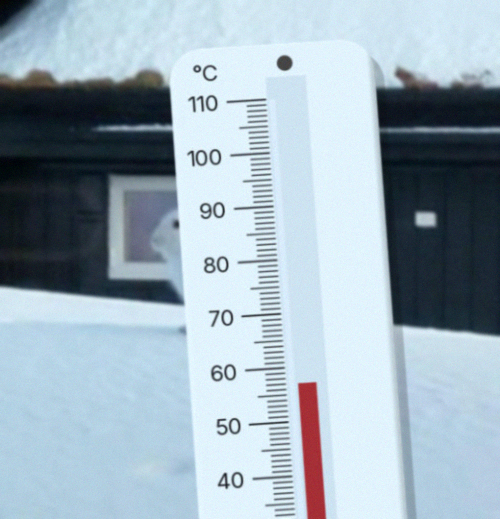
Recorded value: 57; °C
